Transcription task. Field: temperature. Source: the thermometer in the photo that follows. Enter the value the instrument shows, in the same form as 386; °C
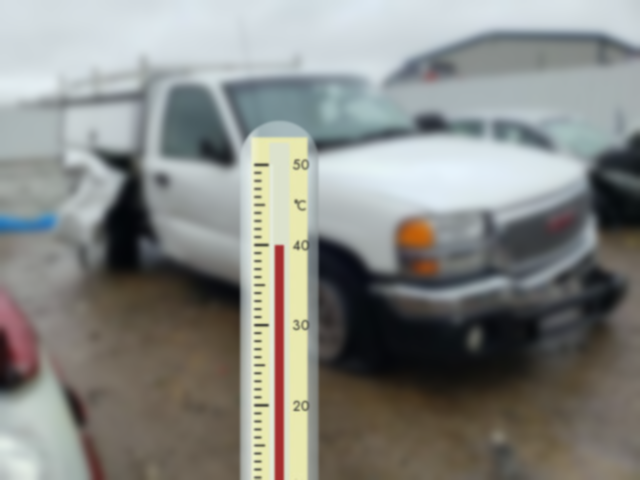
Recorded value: 40; °C
